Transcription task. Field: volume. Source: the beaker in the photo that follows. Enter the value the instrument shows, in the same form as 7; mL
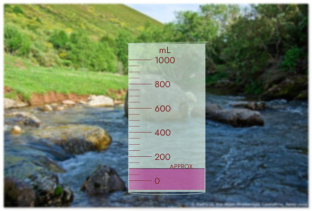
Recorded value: 100; mL
